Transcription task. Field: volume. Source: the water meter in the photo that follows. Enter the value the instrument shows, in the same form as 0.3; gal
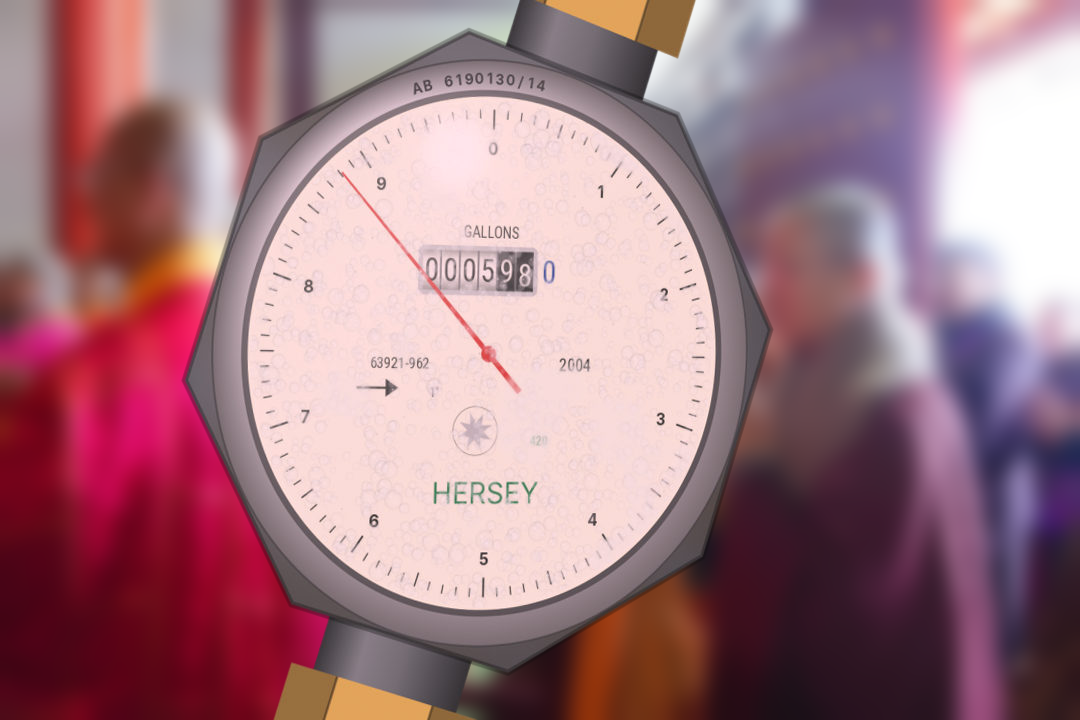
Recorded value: 5978.8; gal
